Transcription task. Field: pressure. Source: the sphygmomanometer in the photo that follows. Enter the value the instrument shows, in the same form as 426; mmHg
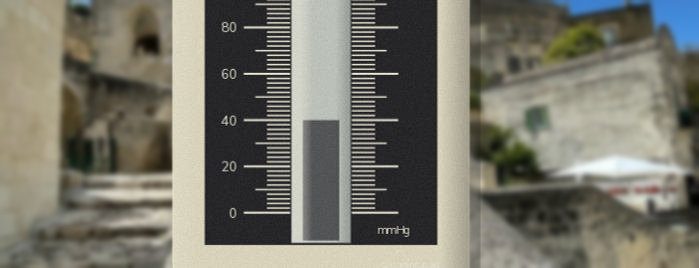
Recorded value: 40; mmHg
